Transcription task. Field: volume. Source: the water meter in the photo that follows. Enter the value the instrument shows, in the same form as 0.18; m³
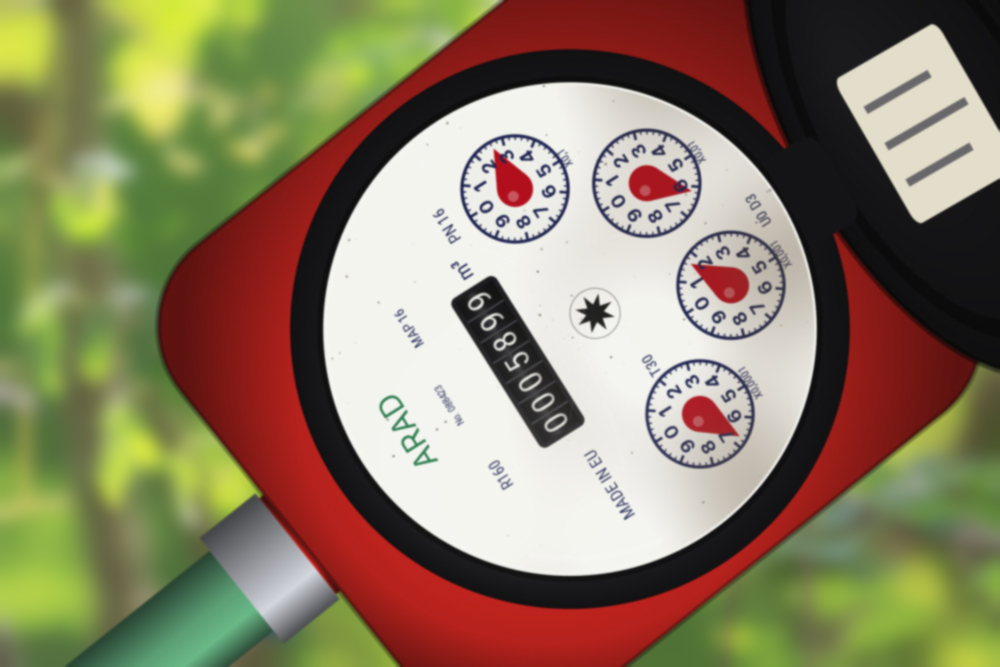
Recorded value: 5899.2616; m³
